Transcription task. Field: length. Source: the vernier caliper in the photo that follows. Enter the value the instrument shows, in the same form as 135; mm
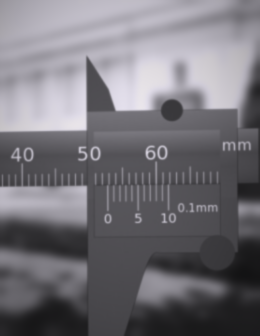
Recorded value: 52.8; mm
